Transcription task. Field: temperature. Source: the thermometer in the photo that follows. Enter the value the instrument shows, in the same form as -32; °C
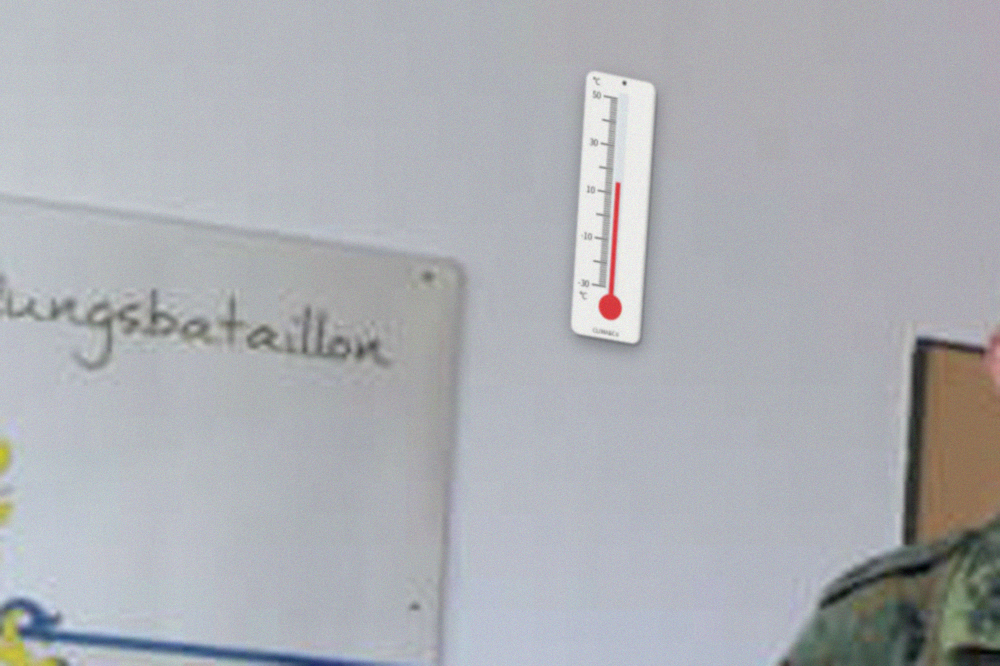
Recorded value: 15; °C
